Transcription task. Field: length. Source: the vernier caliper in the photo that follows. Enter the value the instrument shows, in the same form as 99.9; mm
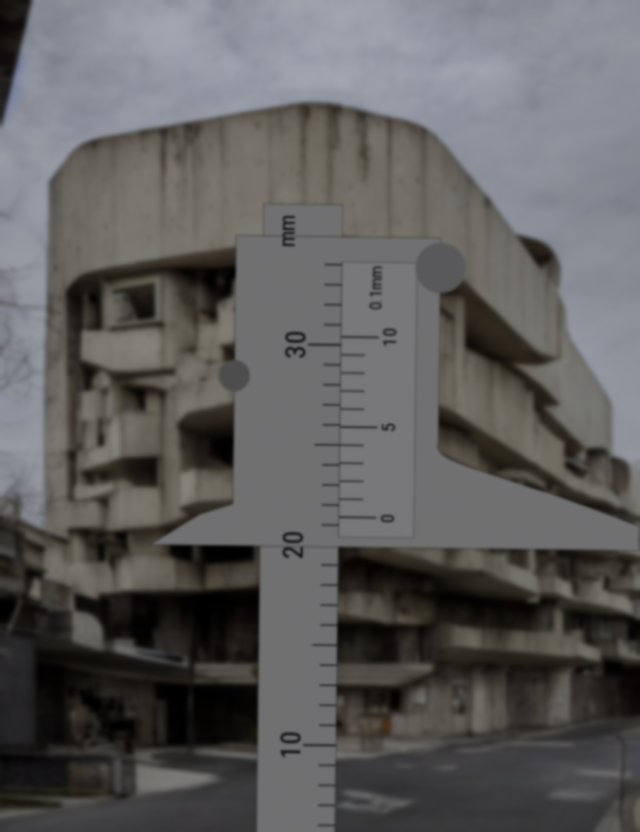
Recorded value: 21.4; mm
